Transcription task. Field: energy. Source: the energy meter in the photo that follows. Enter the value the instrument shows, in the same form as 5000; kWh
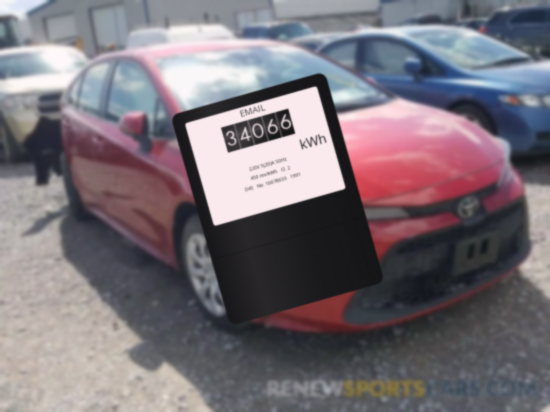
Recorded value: 34066; kWh
